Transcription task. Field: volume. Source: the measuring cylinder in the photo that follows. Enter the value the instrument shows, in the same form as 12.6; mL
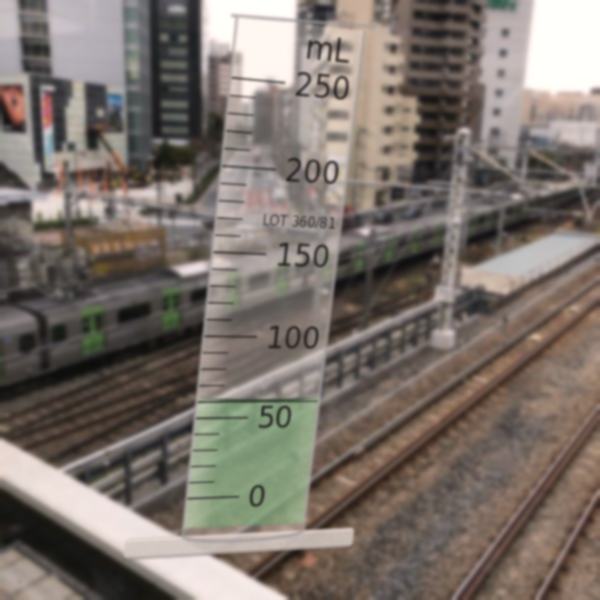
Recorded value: 60; mL
